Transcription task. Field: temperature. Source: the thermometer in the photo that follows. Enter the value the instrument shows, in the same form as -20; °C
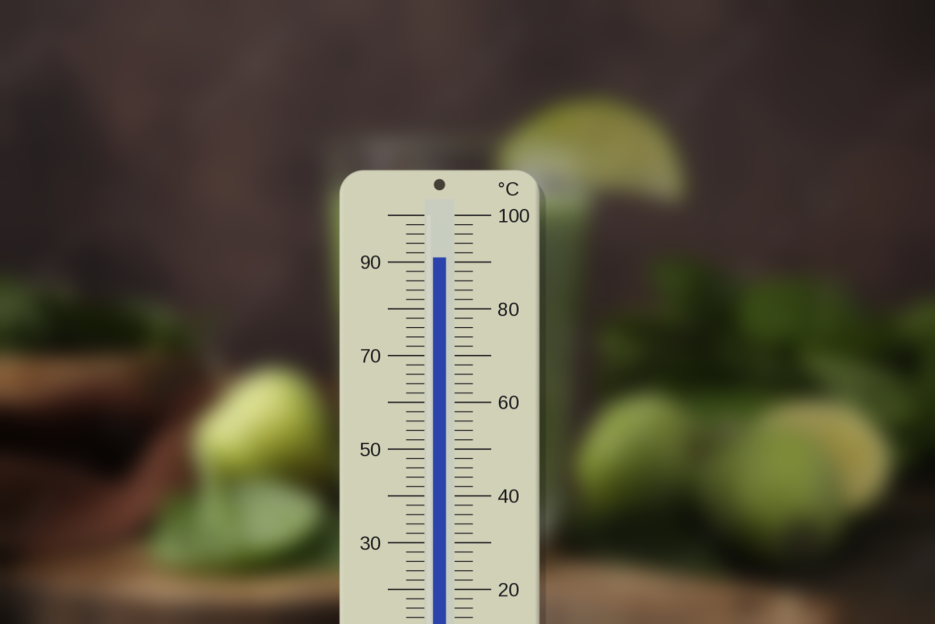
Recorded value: 91; °C
